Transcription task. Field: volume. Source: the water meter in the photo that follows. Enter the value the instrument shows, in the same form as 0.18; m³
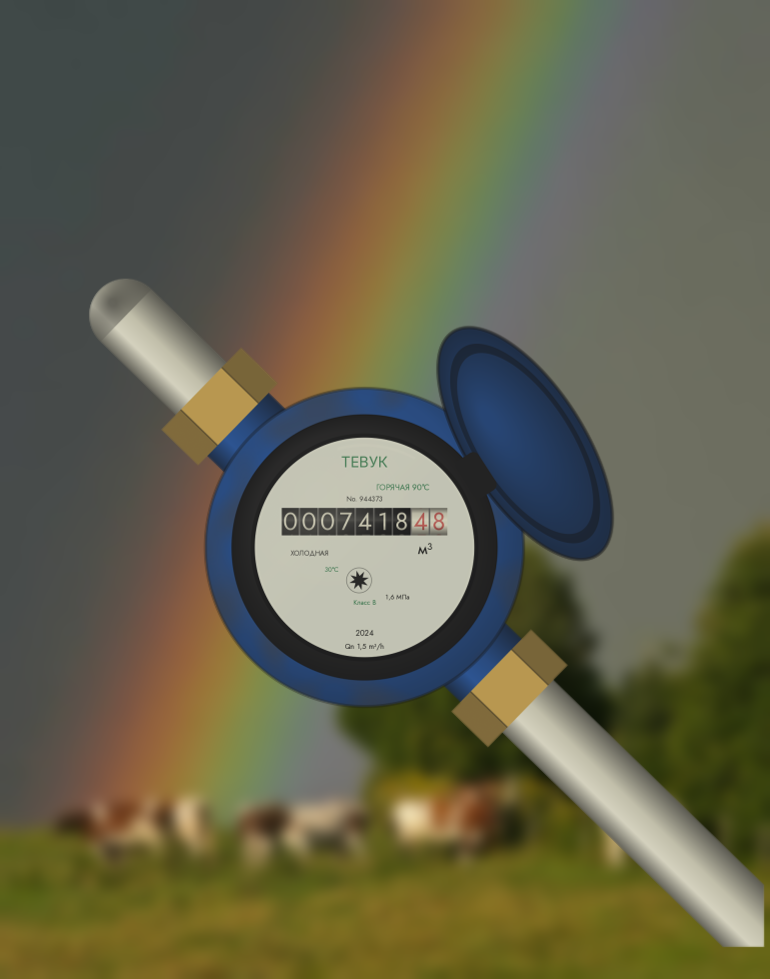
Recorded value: 7418.48; m³
